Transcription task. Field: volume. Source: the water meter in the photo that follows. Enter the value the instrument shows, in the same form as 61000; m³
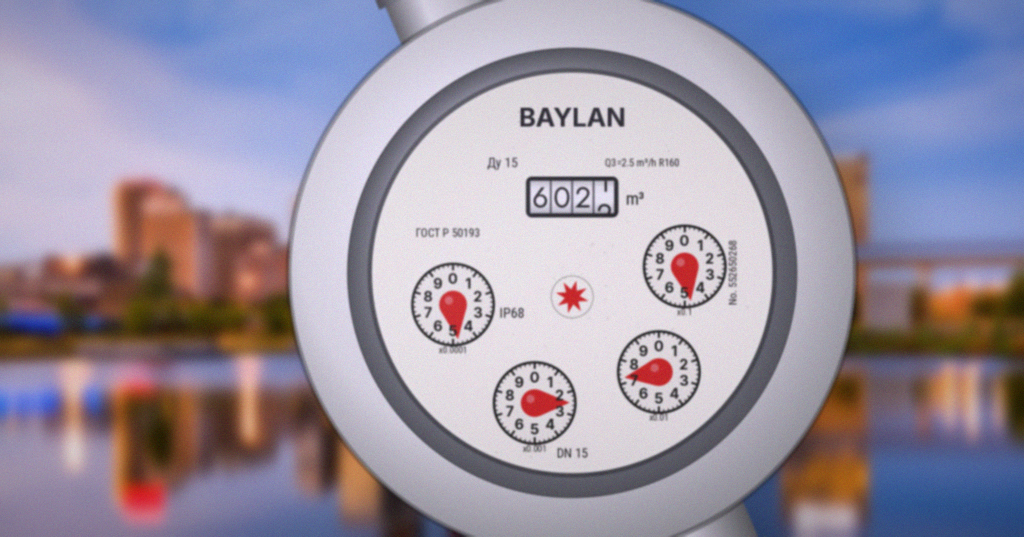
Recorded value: 6021.4724; m³
